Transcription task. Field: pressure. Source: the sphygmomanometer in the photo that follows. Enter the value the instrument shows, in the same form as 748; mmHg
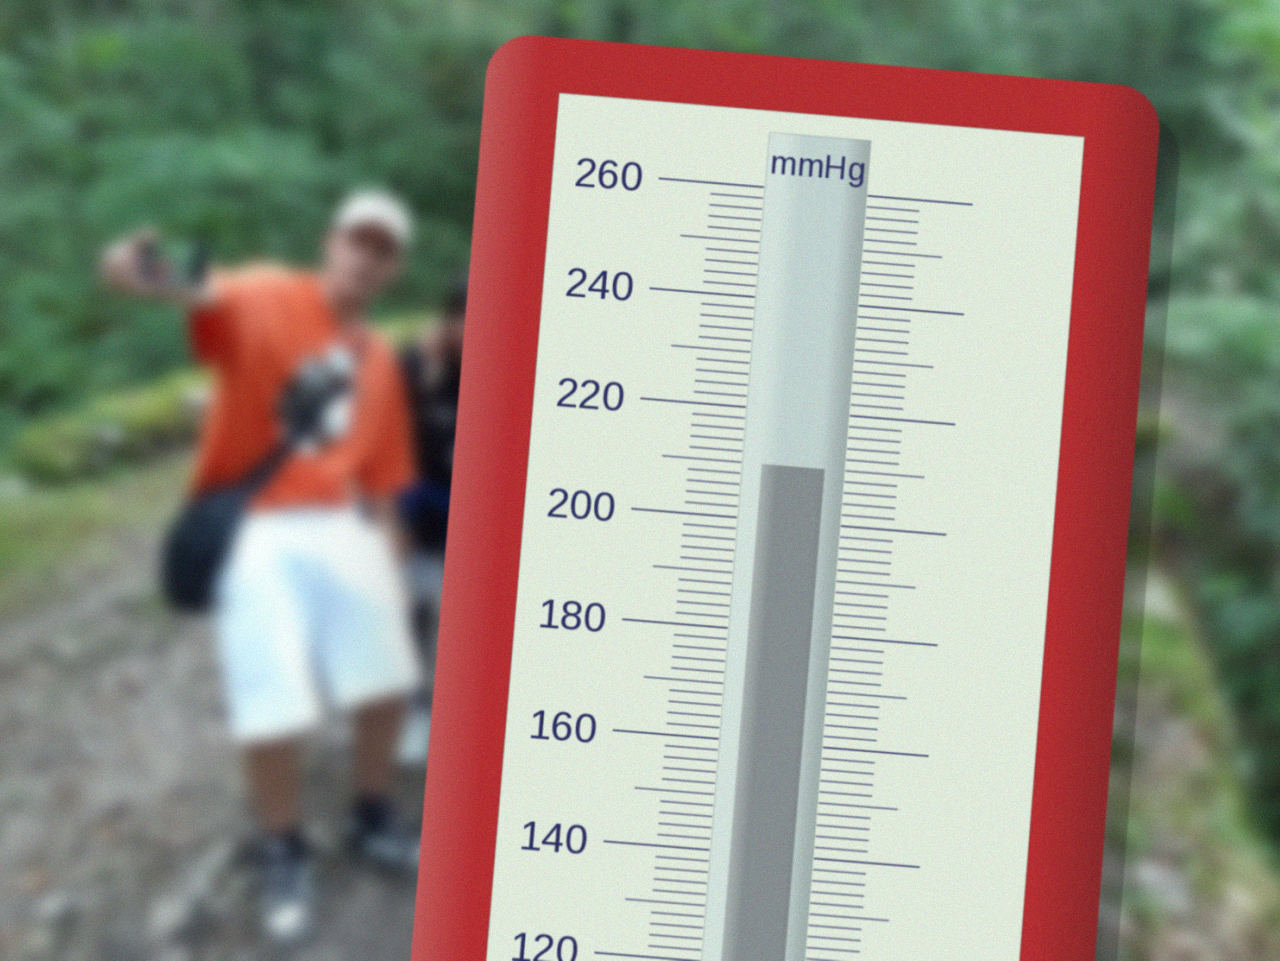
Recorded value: 210; mmHg
